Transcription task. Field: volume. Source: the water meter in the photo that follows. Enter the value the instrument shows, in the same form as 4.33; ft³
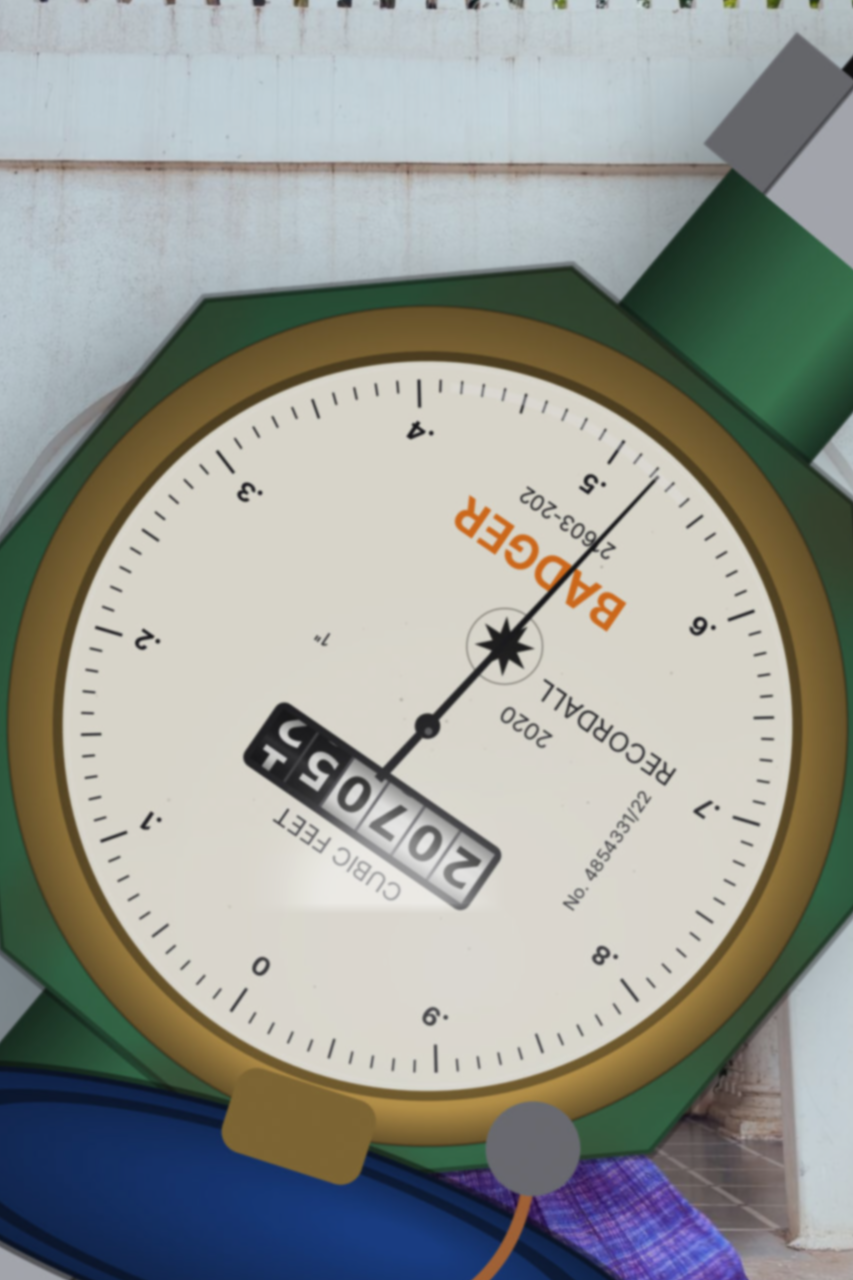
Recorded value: 207051.52; ft³
